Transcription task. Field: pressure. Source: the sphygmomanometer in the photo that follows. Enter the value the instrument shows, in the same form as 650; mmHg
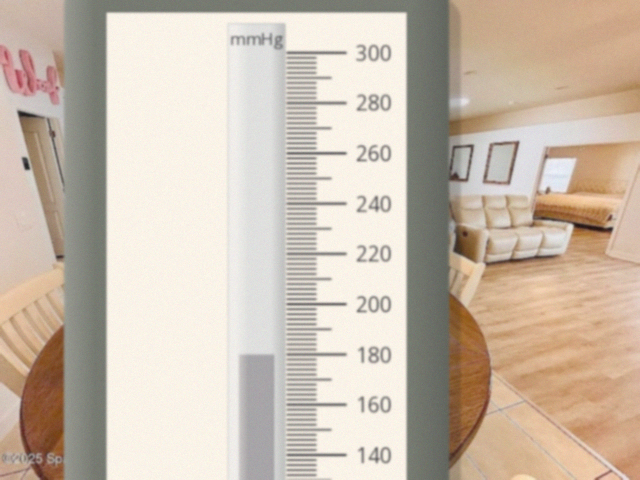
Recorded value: 180; mmHg
